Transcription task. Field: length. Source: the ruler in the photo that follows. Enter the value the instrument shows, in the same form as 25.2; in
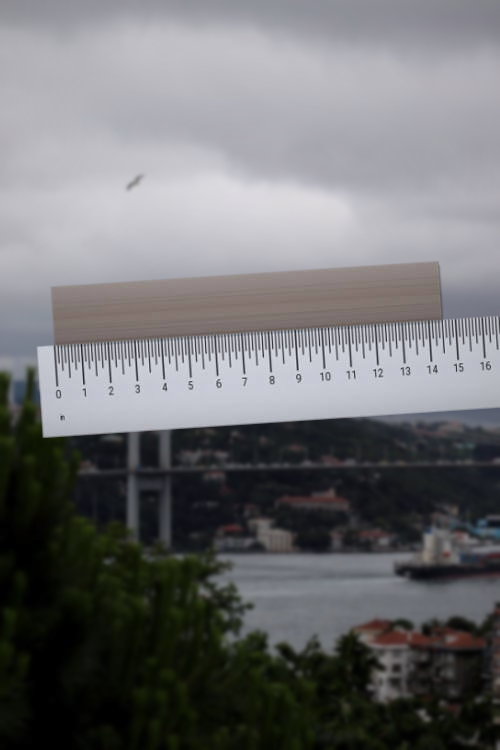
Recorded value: 14.5; in
